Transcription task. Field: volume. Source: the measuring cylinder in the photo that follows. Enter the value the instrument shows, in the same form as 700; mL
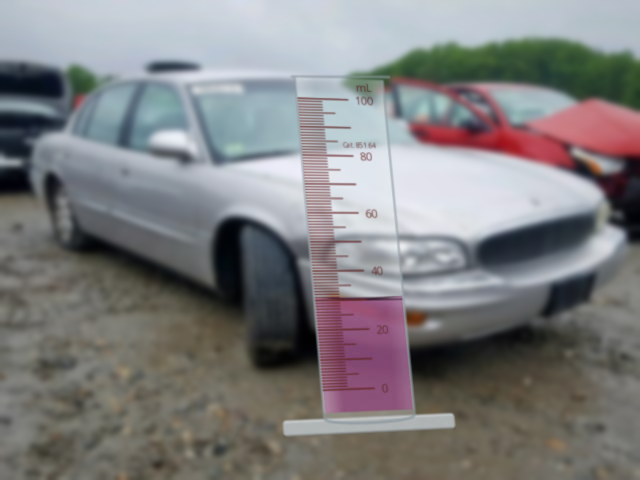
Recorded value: 30; mL
